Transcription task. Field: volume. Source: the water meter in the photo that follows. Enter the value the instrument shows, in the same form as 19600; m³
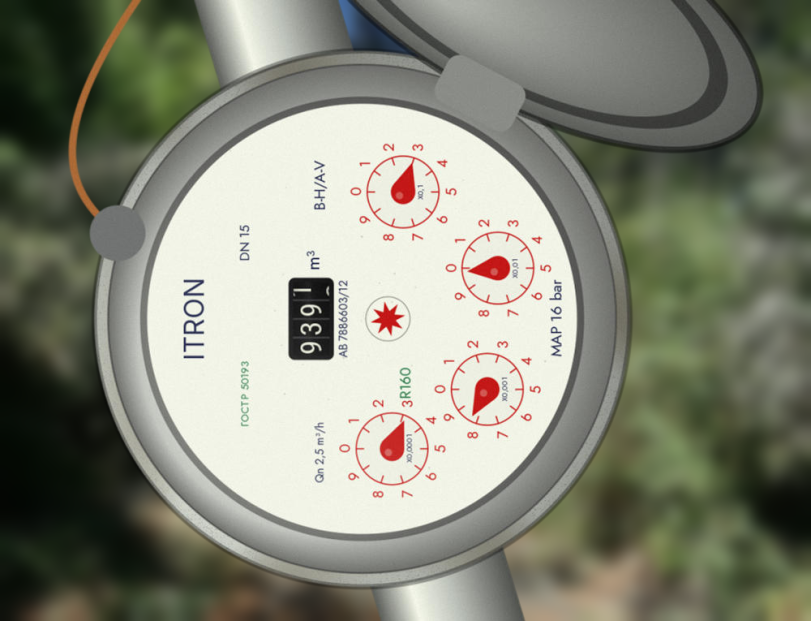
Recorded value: 9391.2983; m³
